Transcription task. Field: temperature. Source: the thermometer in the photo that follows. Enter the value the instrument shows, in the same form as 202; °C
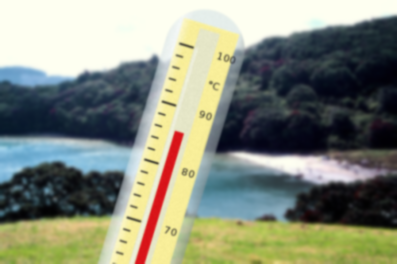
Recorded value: 86; °C
